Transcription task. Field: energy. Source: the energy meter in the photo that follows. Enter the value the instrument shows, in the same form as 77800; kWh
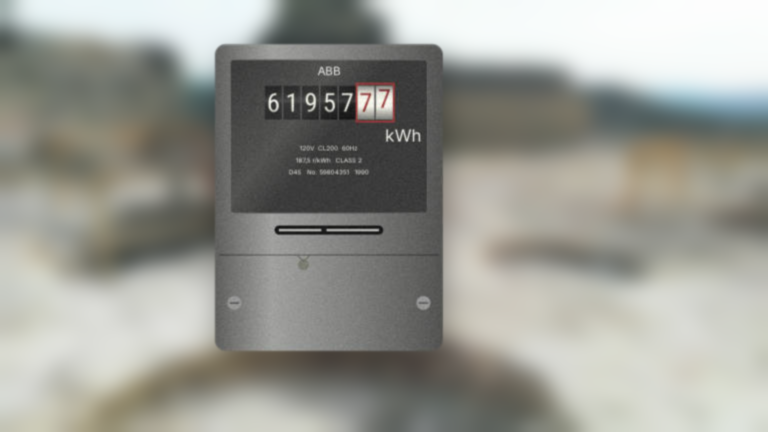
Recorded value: 61957.77; kWh
